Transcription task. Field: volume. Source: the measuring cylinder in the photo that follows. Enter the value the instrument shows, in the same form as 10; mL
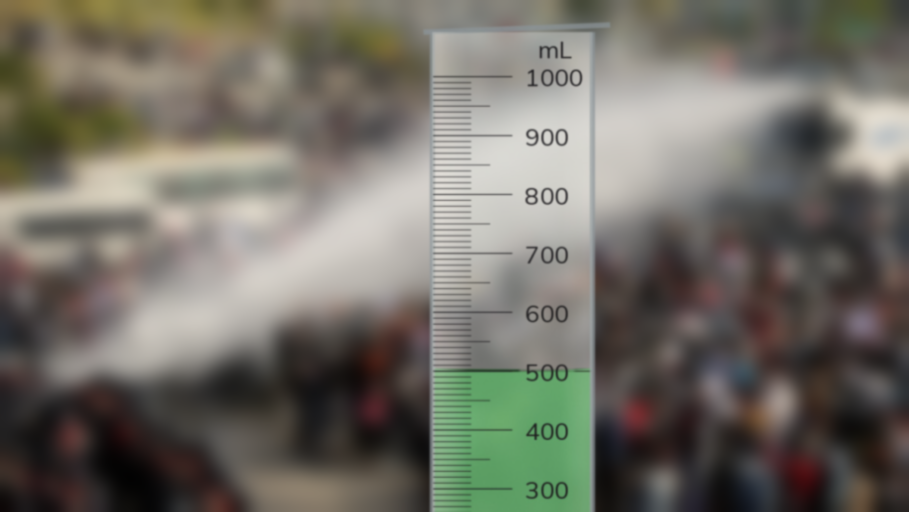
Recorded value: 500; mL
